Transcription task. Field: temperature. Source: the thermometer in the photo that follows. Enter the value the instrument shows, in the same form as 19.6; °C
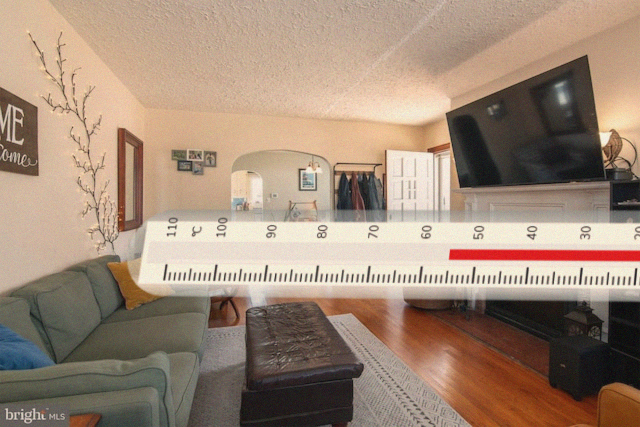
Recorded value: 55; °C
